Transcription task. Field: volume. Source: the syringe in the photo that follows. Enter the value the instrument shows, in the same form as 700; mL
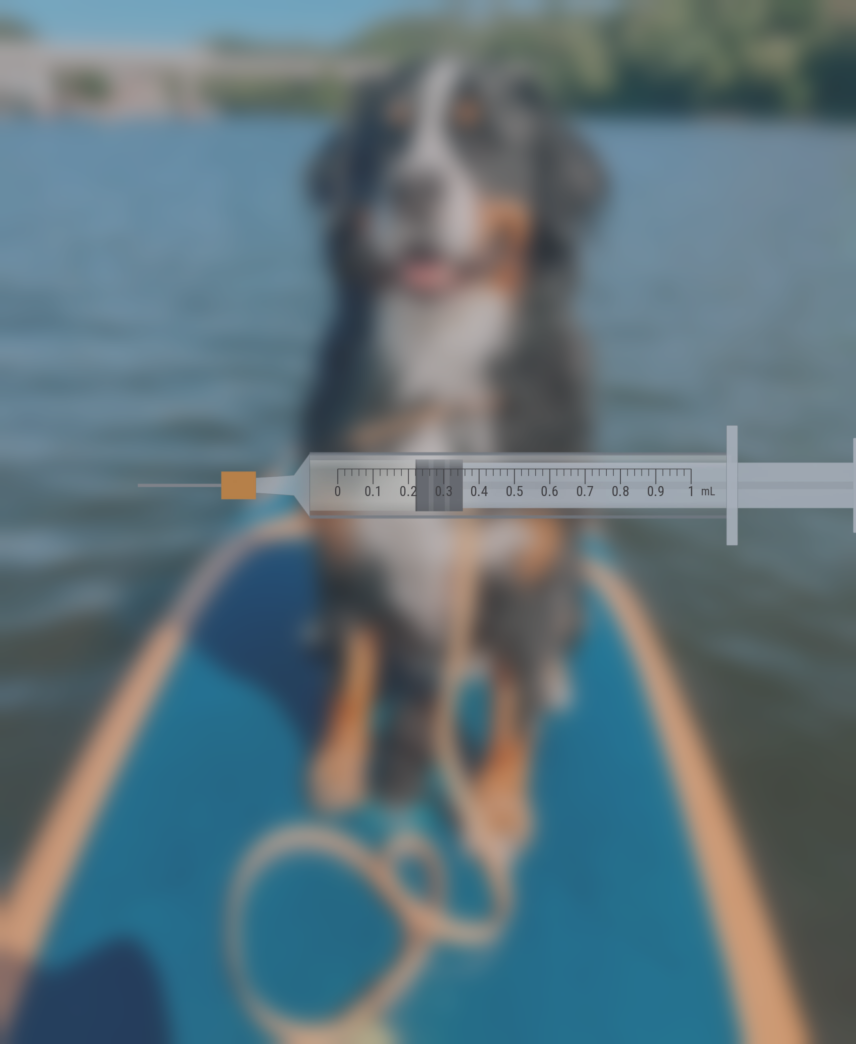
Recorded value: 0.22; mL
